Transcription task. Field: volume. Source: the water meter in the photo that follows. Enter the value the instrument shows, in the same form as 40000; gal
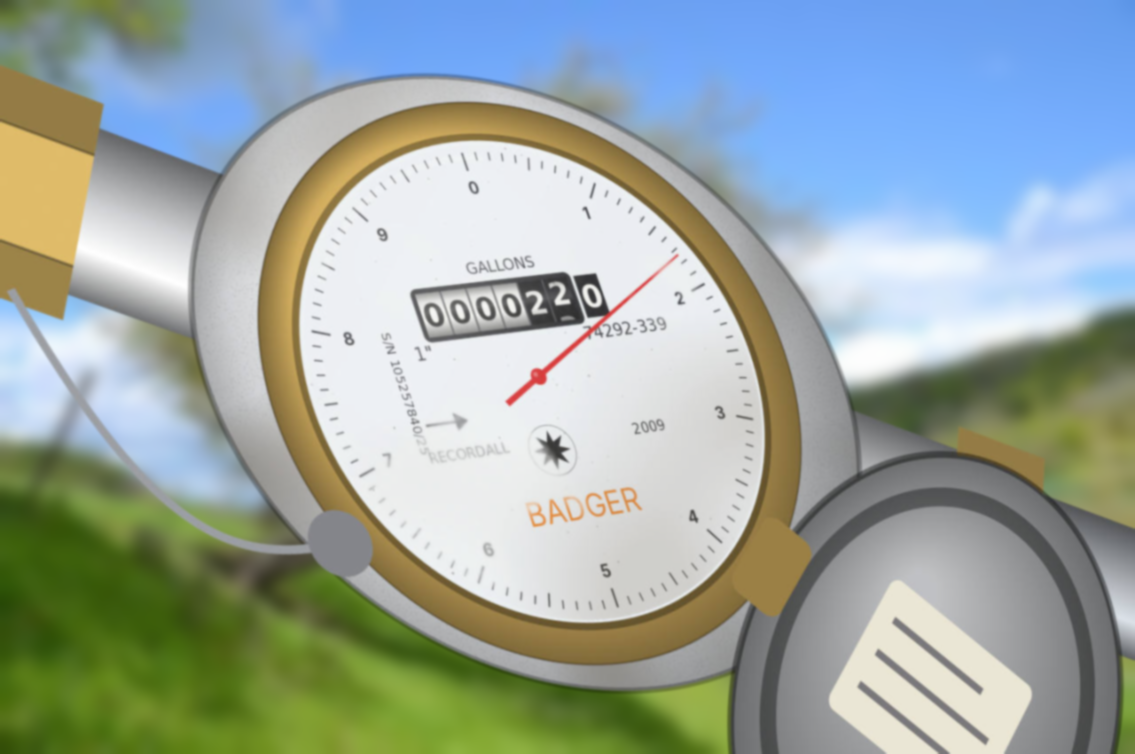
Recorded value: 221.7; gal
